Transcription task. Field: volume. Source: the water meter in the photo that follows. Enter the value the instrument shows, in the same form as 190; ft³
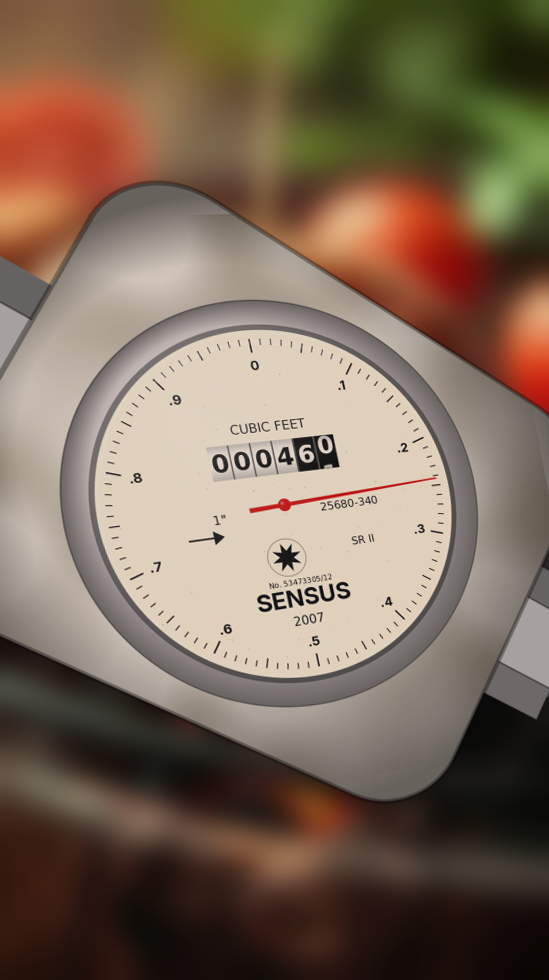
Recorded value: 460.24; ft³
